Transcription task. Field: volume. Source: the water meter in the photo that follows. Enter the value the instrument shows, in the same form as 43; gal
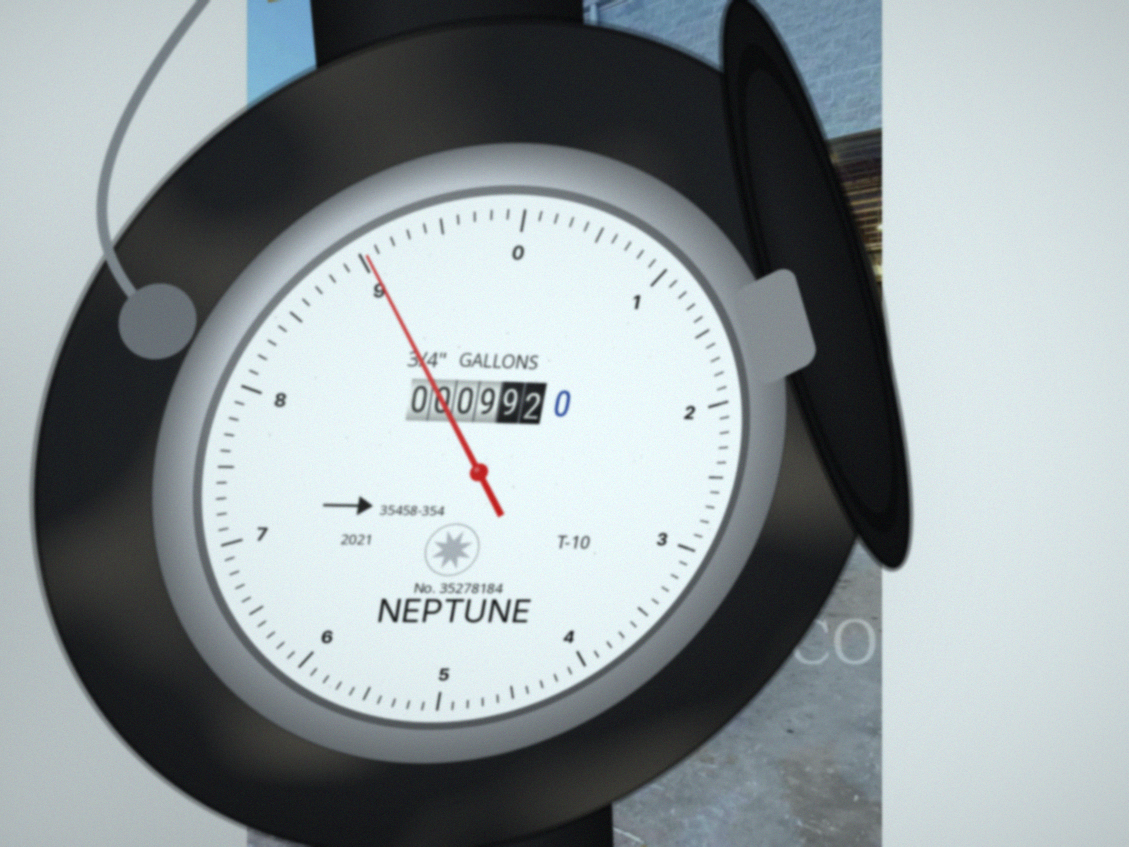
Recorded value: 9919.0; gal
